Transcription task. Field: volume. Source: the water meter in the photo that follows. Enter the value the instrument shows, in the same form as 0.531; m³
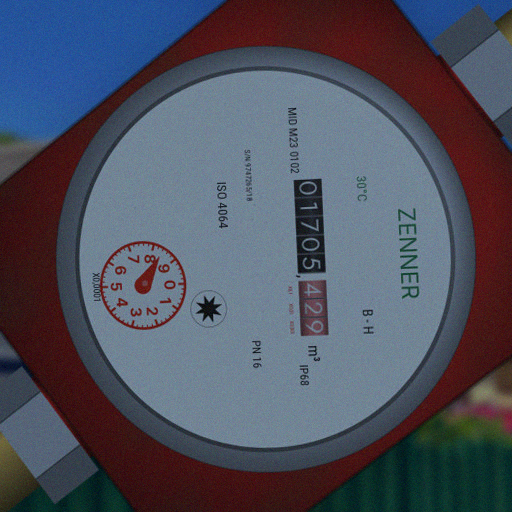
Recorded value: 1705.4298; m³
